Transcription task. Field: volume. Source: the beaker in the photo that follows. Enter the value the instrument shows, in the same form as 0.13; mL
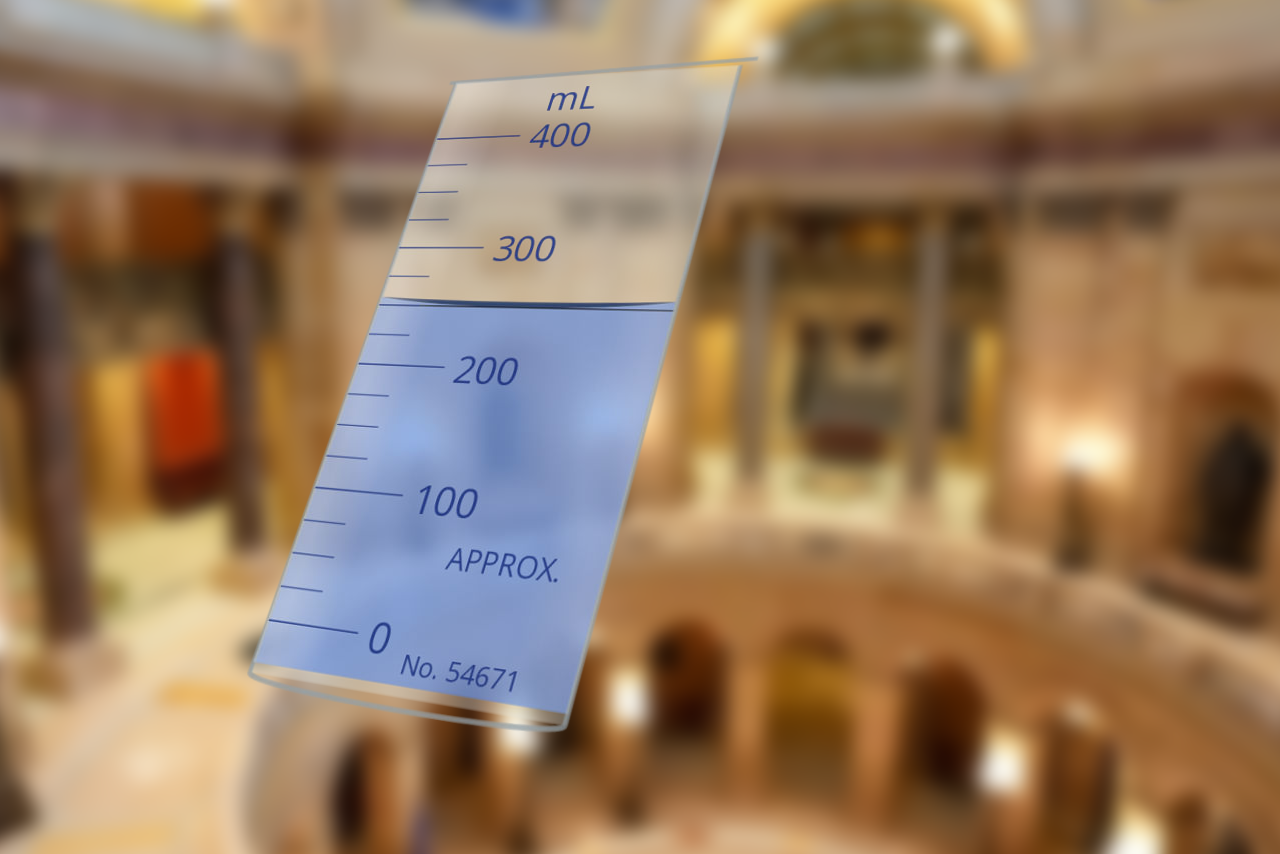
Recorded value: 250; mL
